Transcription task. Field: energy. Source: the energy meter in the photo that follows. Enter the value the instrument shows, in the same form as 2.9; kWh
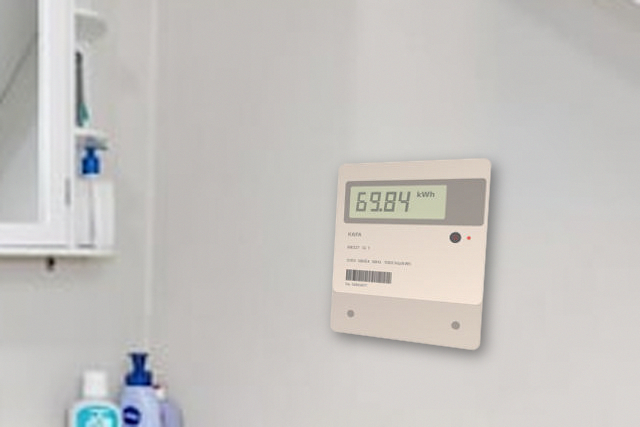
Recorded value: 69.84; kWh
